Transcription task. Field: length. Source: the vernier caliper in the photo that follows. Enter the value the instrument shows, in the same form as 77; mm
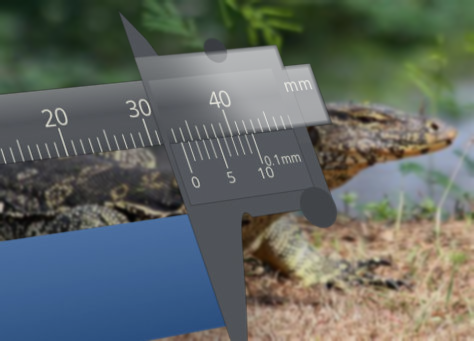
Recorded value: 33.6; mm
